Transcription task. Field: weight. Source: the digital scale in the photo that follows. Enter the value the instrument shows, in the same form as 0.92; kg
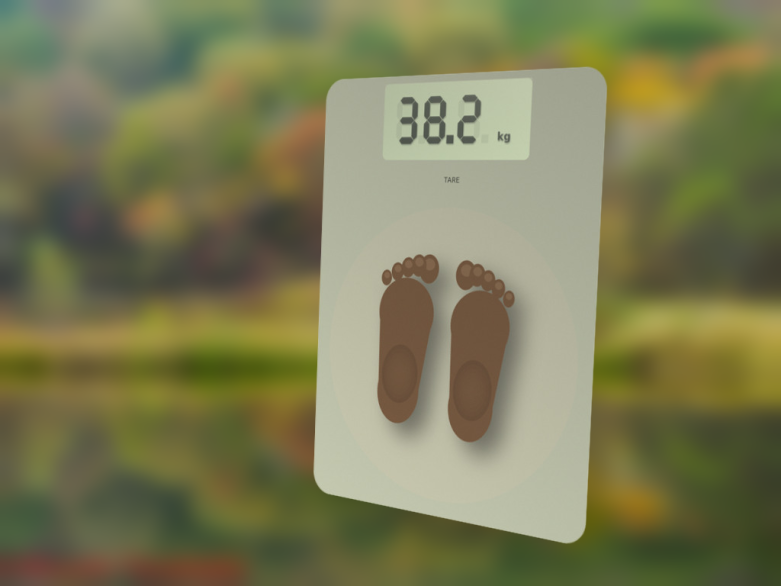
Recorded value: 38.2; kg
